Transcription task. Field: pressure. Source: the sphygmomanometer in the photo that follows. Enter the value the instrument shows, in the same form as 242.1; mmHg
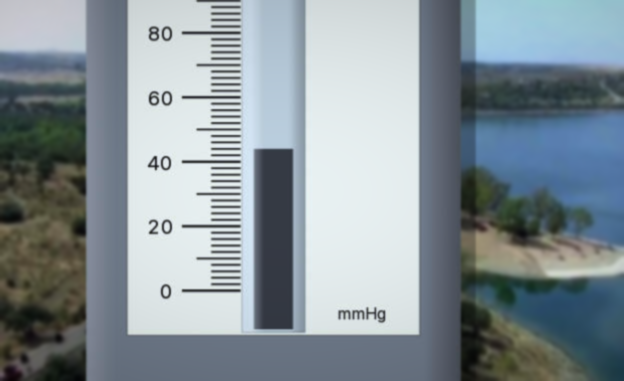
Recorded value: 44; mmHg
